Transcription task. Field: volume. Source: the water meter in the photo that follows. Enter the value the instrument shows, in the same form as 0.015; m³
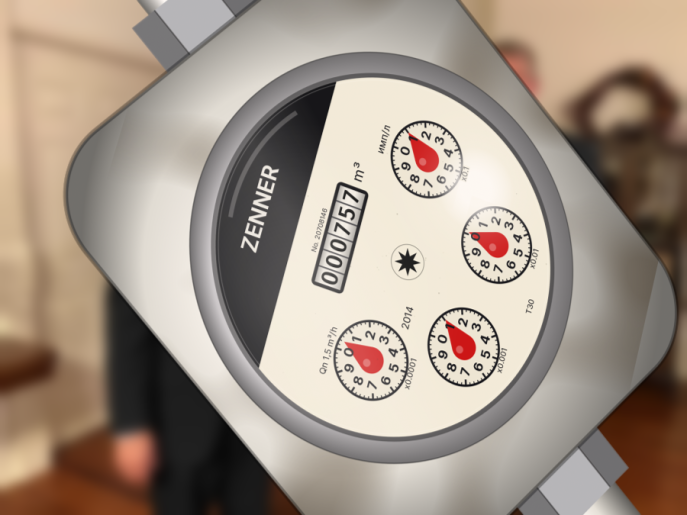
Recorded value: 757.1010; m³
